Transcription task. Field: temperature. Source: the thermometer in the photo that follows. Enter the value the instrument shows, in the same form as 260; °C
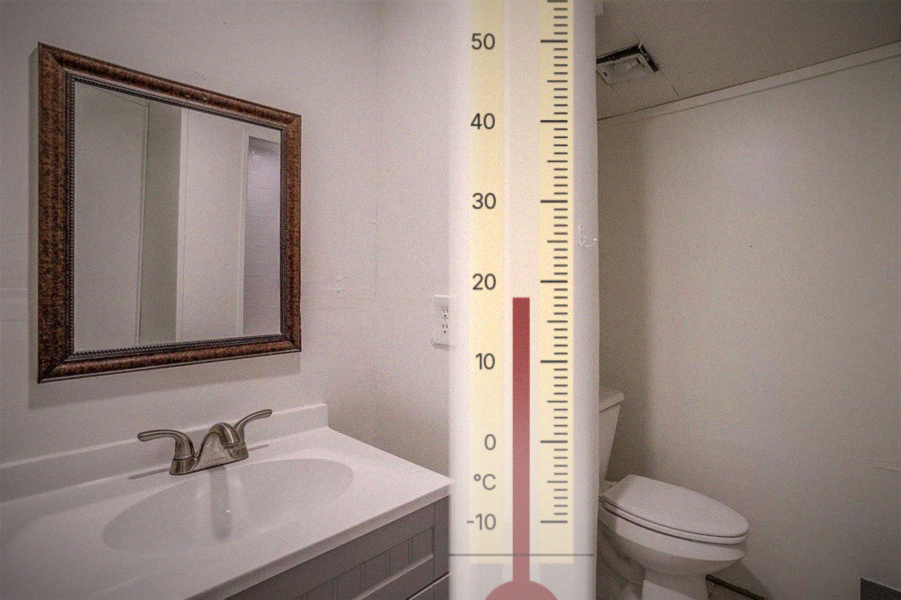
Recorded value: 18; °C
